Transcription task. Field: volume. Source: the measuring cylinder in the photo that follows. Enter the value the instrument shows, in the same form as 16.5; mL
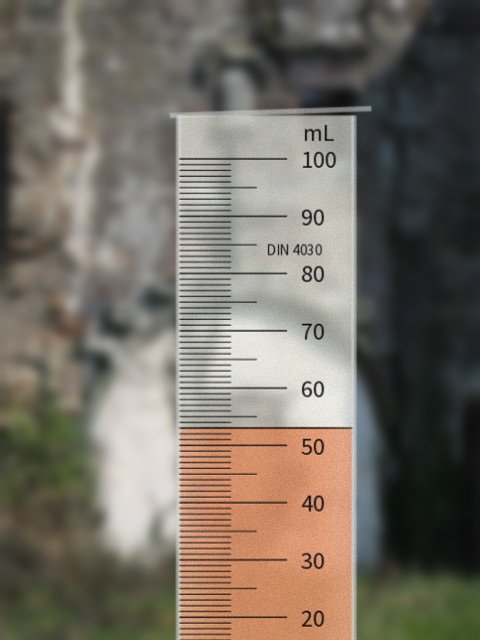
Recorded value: 53; mL
